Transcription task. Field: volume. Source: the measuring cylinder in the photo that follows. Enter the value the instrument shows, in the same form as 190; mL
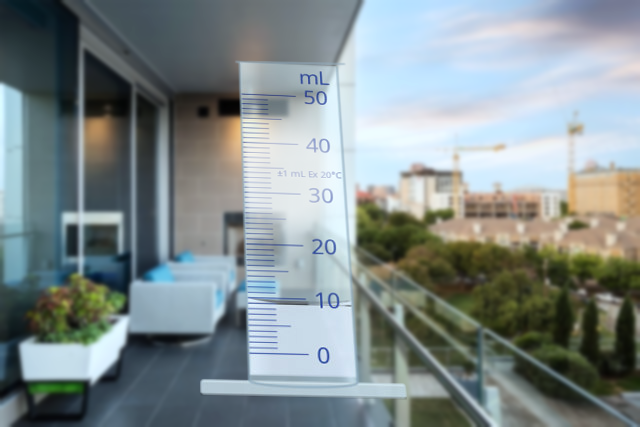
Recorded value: 9; mL
